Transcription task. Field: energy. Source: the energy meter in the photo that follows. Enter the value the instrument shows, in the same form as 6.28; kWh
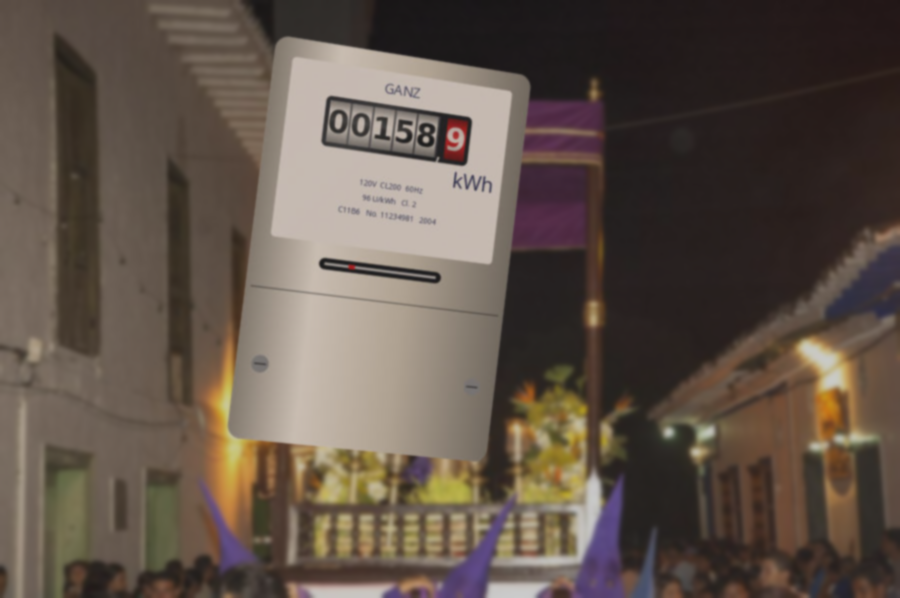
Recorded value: 158.9; kWh
